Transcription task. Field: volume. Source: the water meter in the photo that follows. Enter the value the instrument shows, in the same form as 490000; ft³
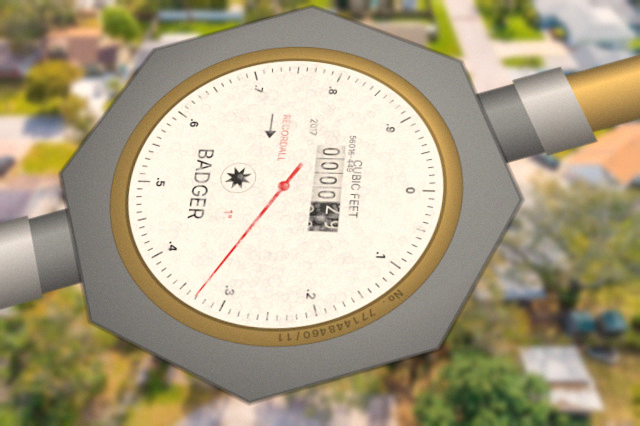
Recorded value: 29.33; ft³
